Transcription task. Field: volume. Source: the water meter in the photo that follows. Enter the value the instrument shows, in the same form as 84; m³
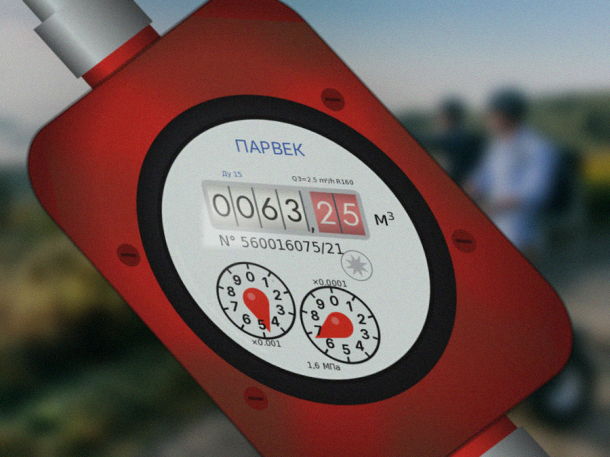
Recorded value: 63.2546; m³
